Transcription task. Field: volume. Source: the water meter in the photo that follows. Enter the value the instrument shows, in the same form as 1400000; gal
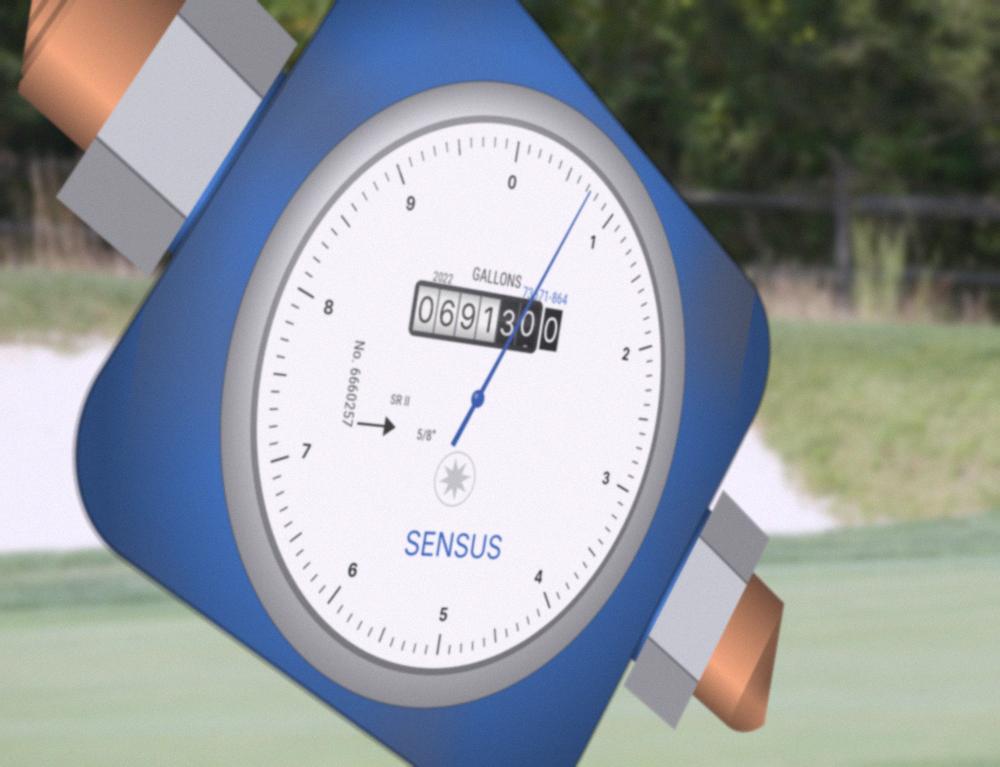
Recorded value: 691300.7; gal
